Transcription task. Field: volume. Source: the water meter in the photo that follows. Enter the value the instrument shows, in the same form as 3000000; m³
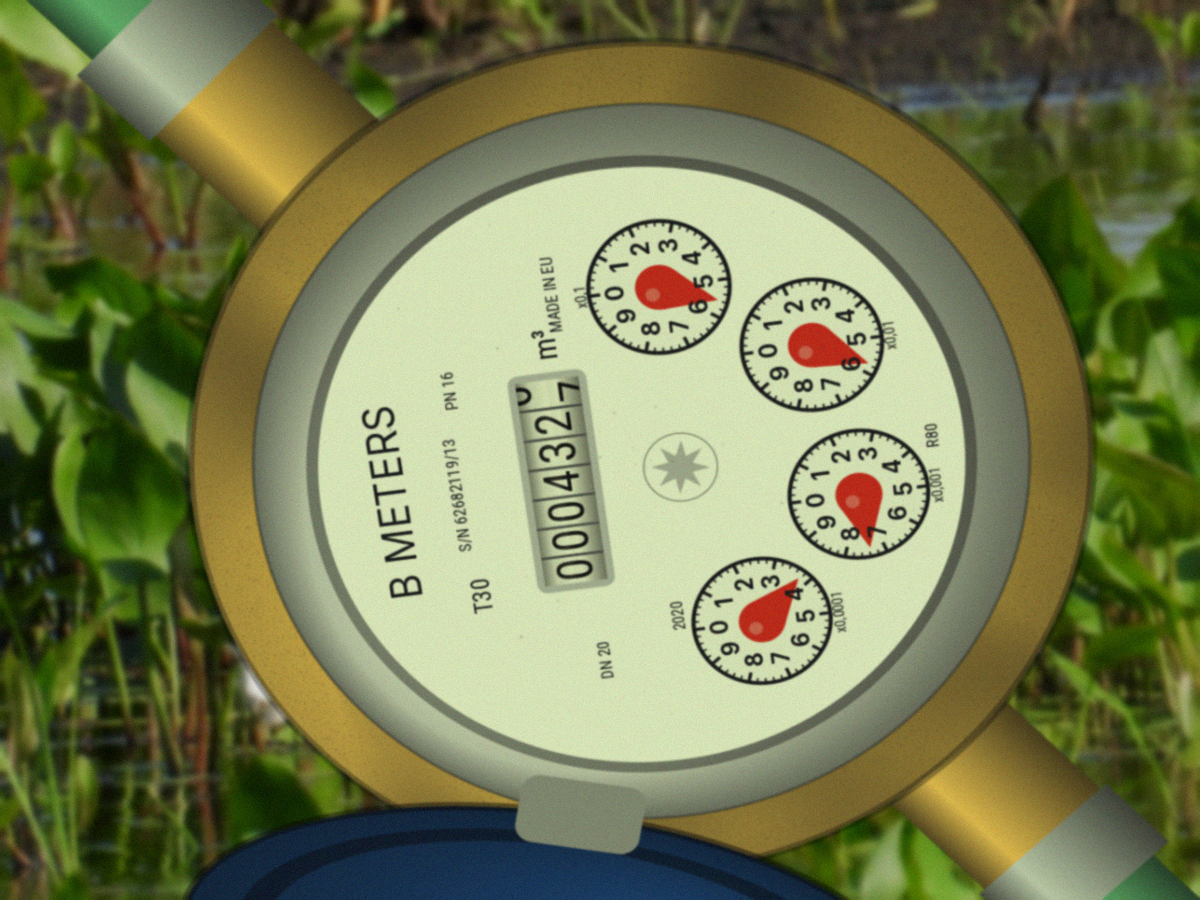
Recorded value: 4326.5573; m³
